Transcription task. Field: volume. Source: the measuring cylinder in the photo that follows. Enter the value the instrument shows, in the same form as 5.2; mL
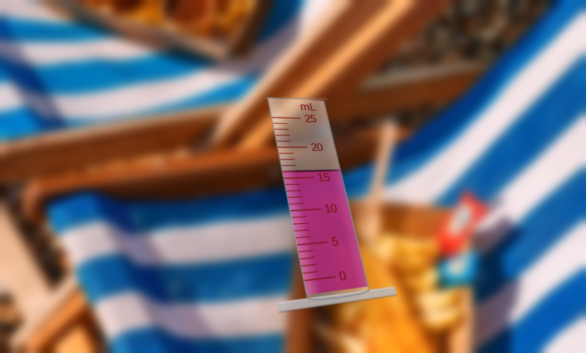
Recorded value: 16; mL
